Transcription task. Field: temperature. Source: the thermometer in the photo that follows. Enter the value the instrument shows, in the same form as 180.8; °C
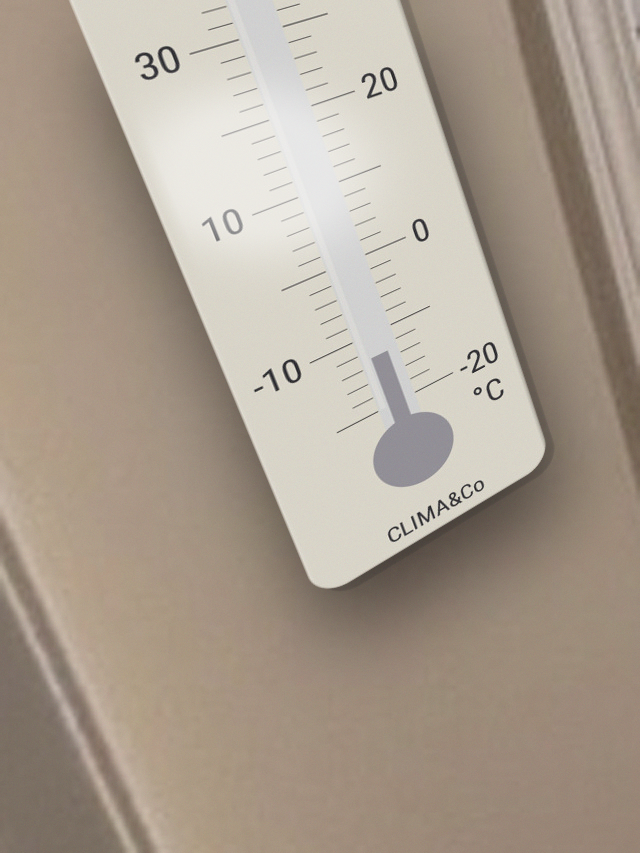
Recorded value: -13; °C
